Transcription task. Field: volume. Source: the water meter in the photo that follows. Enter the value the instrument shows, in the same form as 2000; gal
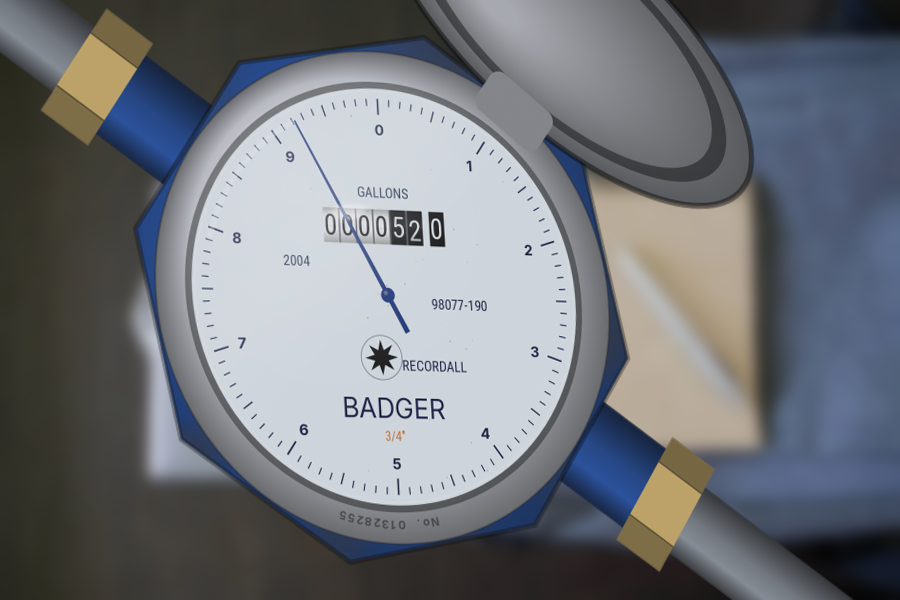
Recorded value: 519.2; gal
